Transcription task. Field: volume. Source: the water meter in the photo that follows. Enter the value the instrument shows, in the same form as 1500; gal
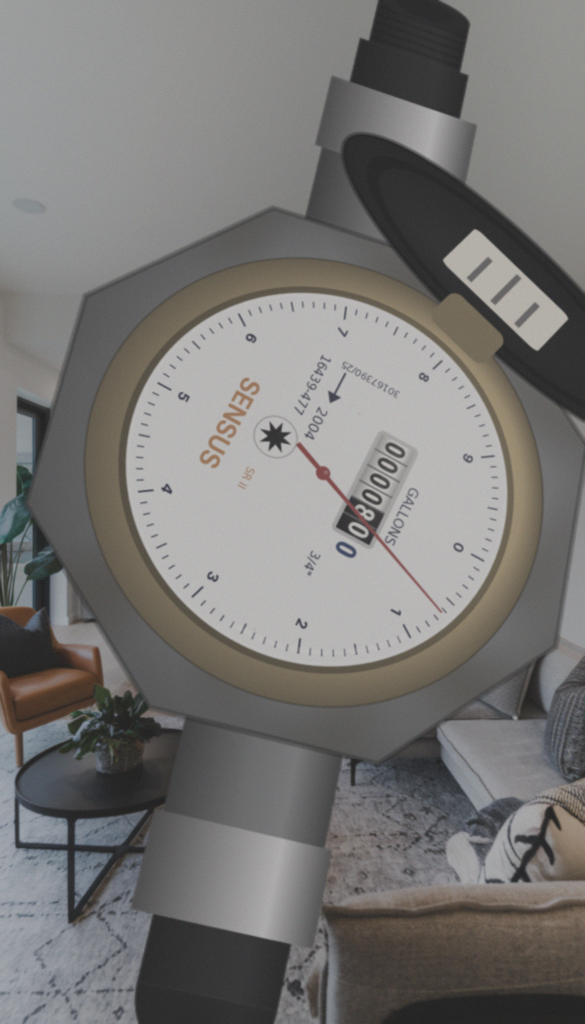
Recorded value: 800.6; gal
